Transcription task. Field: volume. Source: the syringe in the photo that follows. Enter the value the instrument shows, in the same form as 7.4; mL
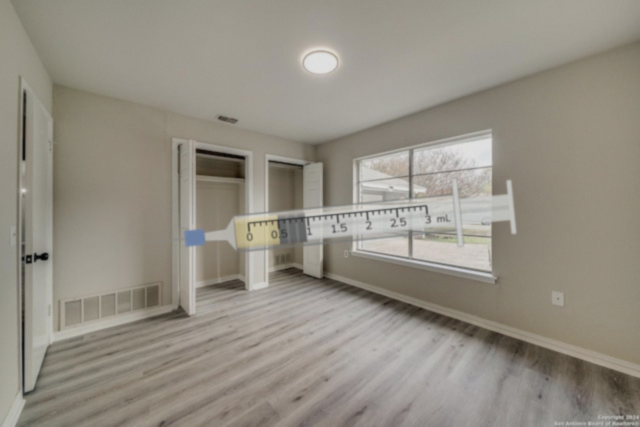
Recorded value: 0.5; mL
